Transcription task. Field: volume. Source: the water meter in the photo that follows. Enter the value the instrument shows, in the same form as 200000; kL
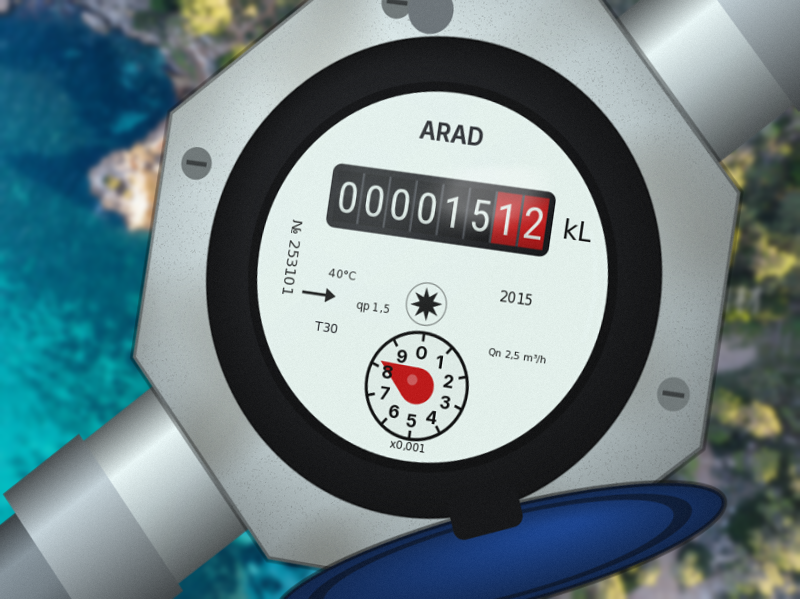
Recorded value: 15.128; kL
